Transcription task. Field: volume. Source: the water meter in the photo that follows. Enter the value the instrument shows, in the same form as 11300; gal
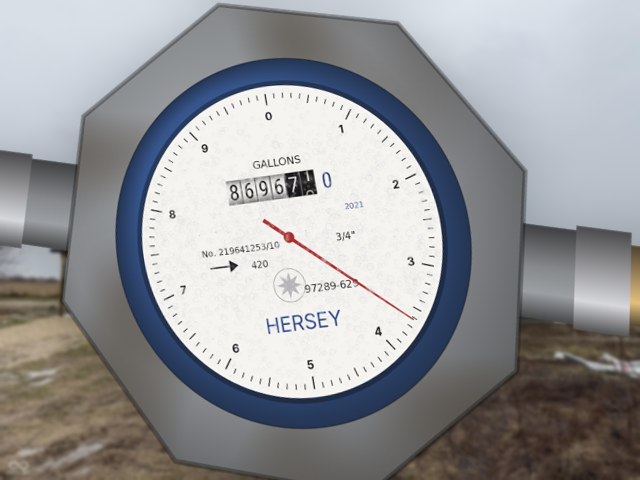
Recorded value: 8696713.6; gal
